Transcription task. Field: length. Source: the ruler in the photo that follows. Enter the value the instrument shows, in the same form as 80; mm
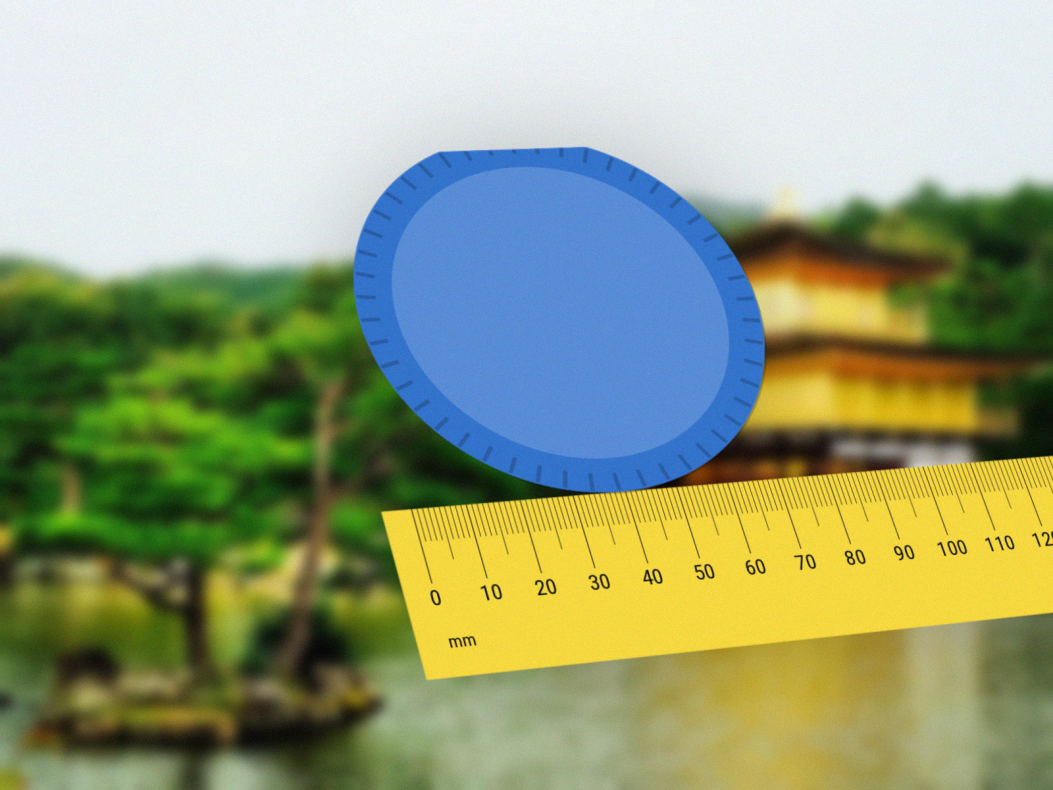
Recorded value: 78; mm
